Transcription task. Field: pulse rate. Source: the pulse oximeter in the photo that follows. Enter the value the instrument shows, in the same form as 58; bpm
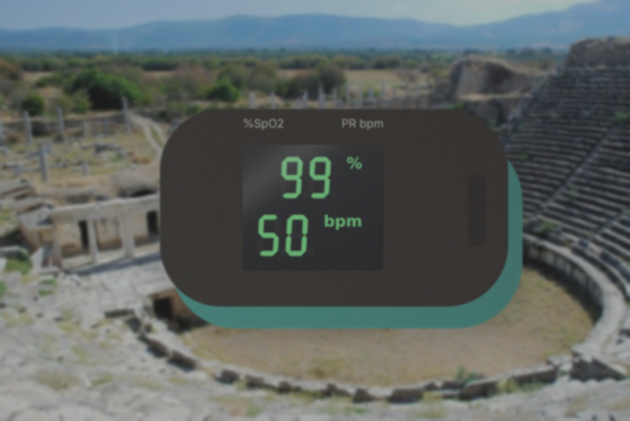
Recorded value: 50; bpm
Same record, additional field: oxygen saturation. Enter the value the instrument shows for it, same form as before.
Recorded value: 99; %
